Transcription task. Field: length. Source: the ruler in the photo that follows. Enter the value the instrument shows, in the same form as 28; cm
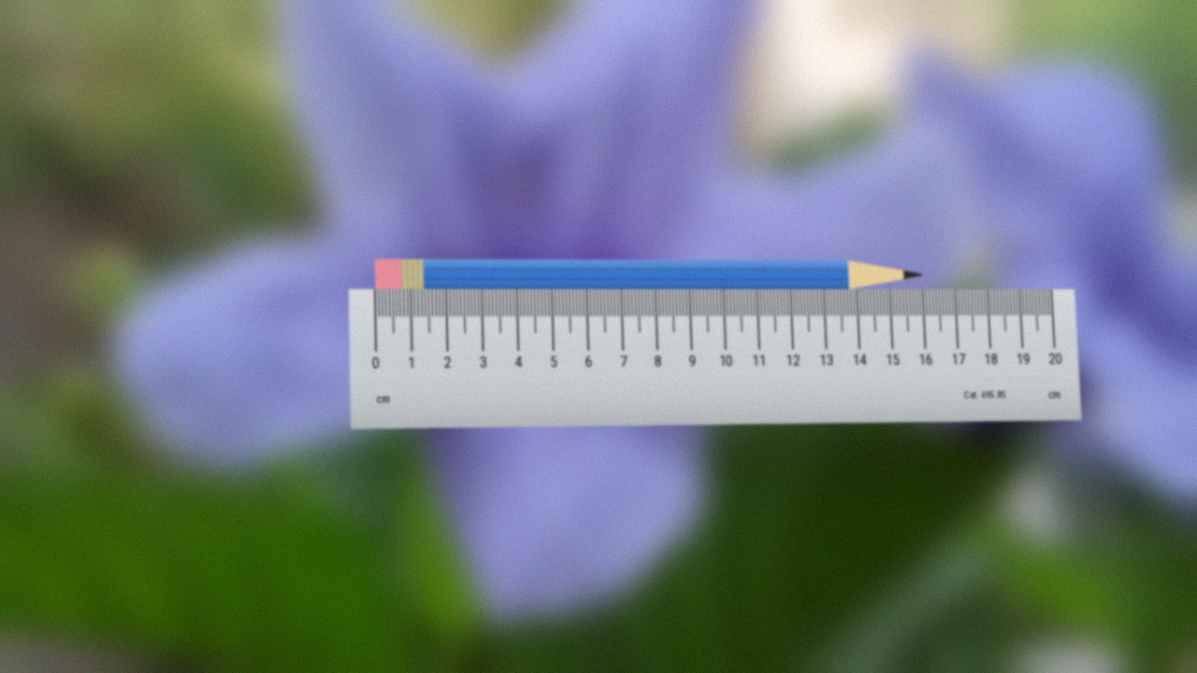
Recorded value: 16; cm
